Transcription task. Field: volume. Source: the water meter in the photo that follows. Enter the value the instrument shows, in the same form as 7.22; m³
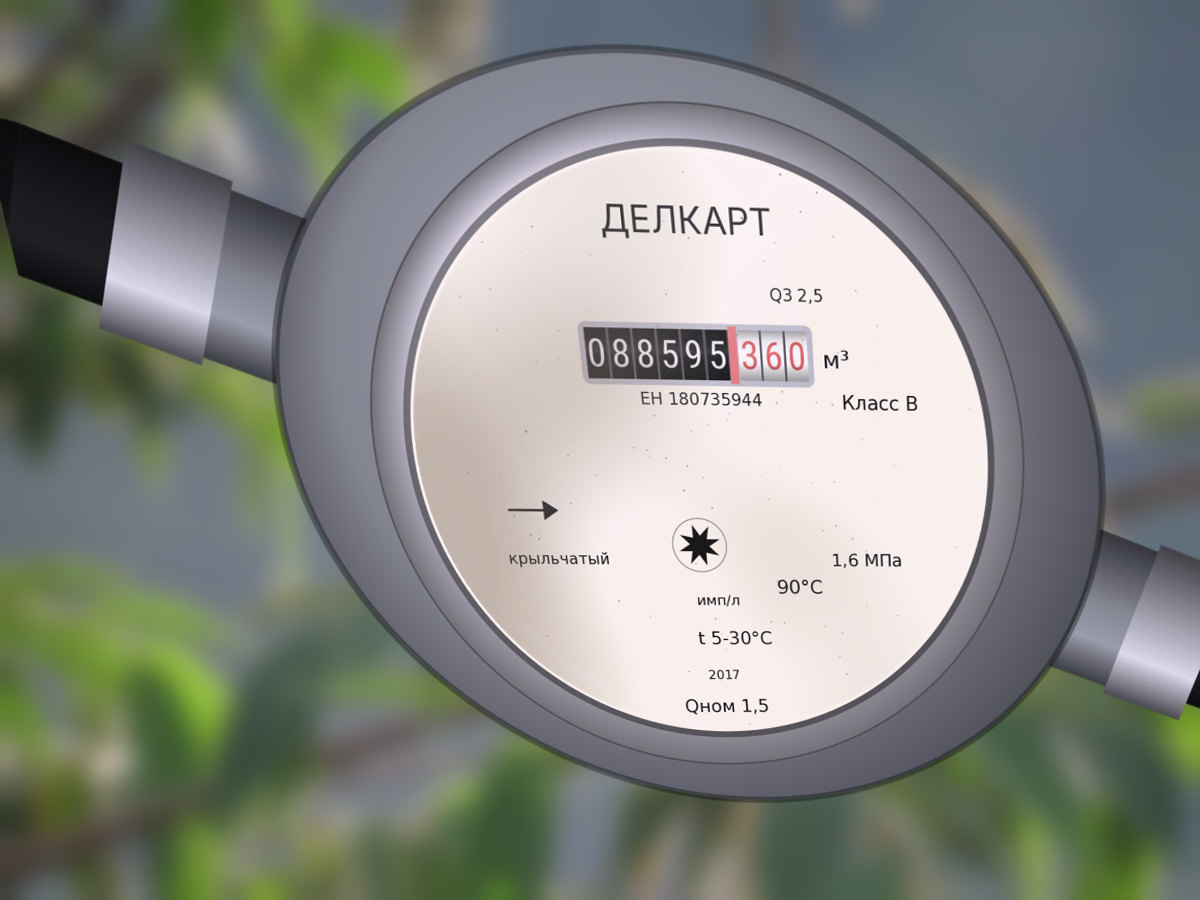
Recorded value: 88595.360; m³
